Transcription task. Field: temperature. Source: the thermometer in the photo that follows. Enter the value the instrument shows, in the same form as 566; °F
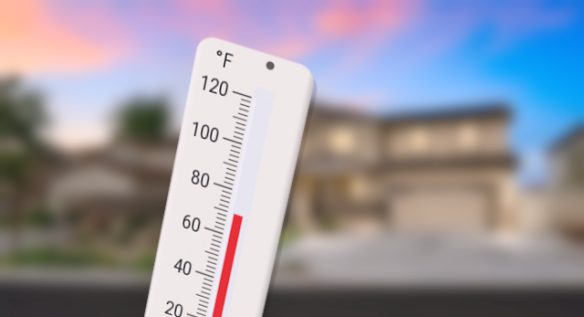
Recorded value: 70; °F
